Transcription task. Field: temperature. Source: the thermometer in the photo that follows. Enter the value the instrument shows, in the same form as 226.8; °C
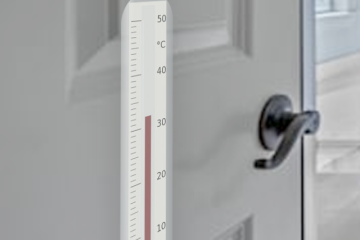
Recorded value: 32; °C
